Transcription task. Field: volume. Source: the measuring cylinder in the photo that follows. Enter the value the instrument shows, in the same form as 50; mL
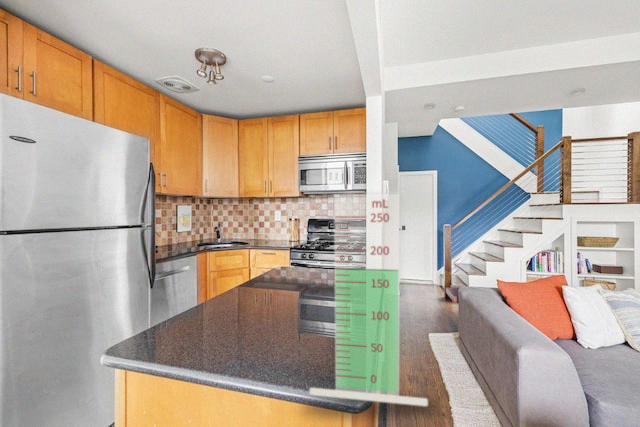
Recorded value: 170; mL
